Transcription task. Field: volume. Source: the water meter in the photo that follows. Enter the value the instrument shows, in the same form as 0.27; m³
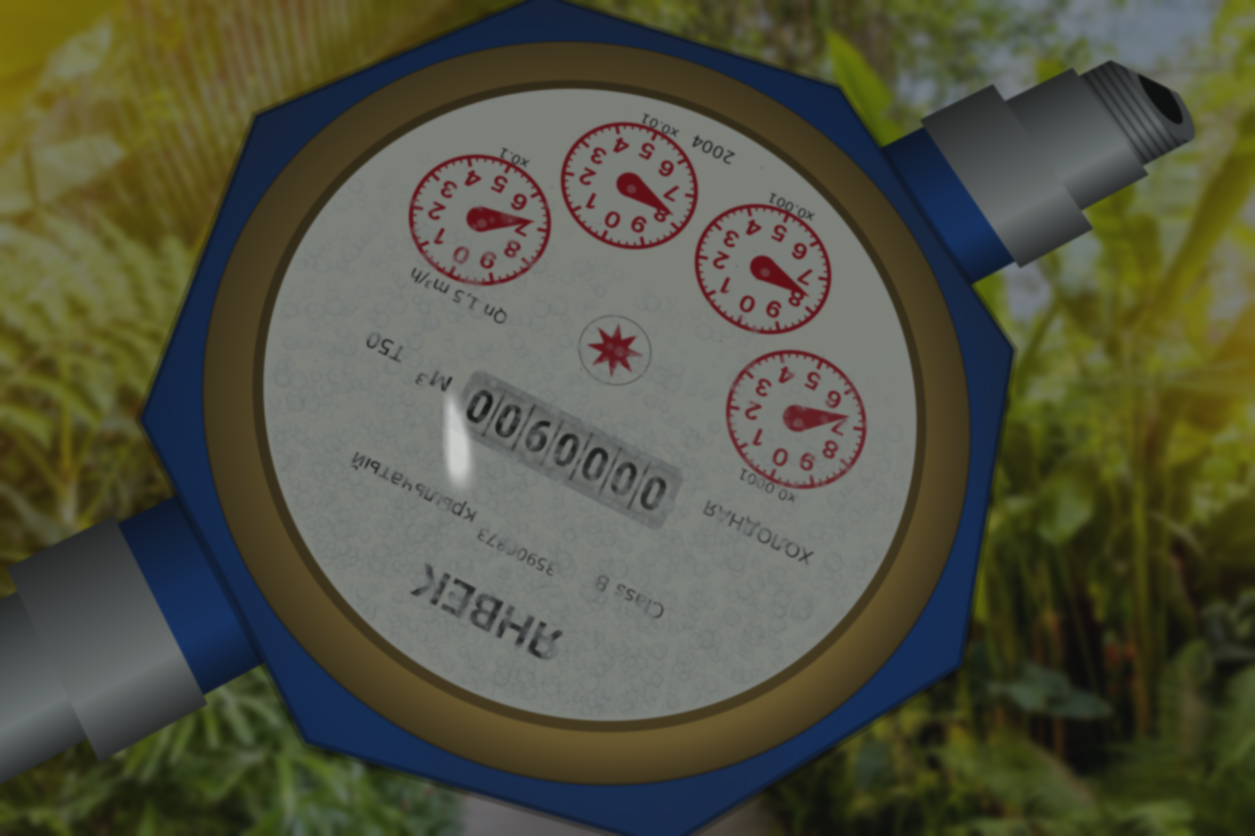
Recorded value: 900.6776; m³
